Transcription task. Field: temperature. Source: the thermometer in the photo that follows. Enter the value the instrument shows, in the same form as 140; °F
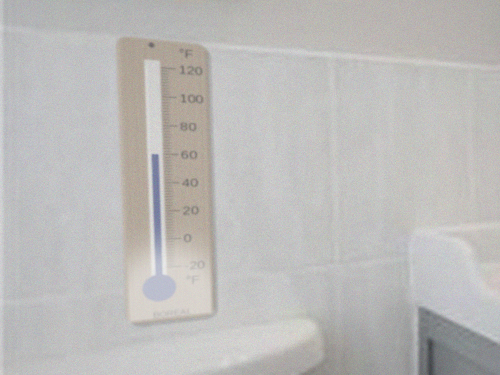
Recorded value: 60; °F
